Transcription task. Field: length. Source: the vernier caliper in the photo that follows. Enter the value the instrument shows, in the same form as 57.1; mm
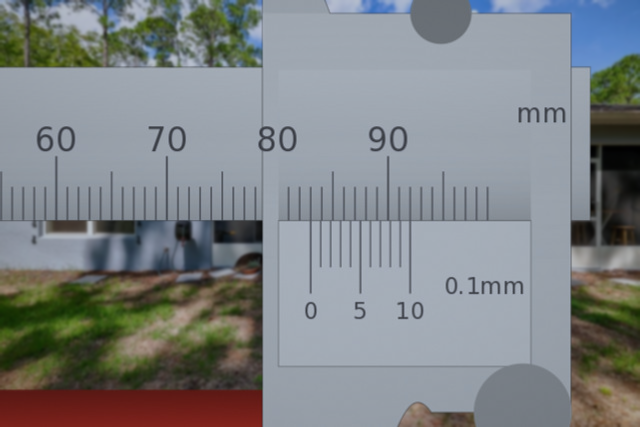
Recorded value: 83.0; mm
